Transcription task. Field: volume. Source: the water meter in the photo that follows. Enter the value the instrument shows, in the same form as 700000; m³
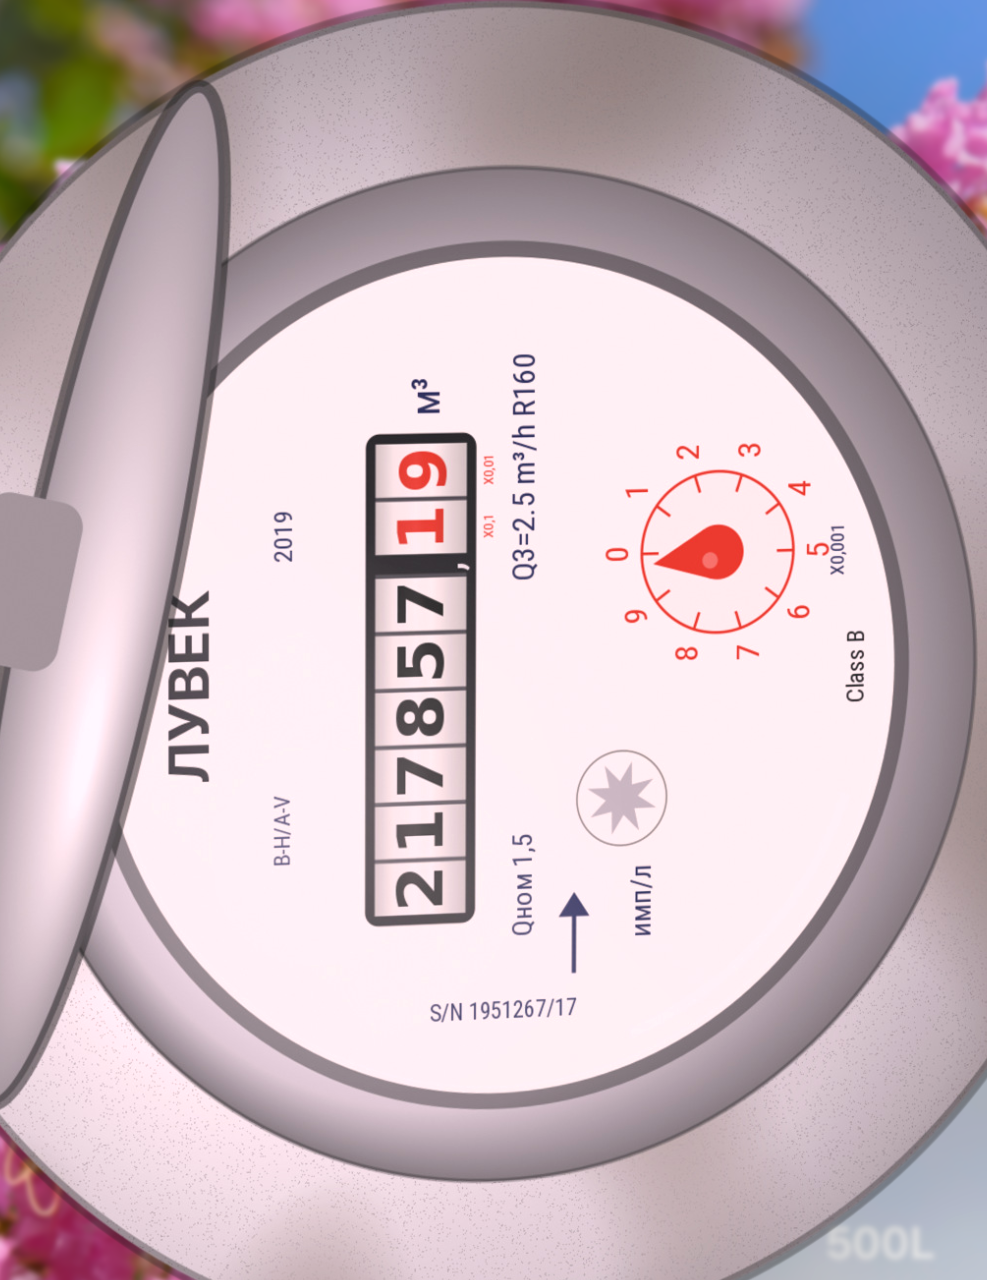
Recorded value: 217857.189; m³
